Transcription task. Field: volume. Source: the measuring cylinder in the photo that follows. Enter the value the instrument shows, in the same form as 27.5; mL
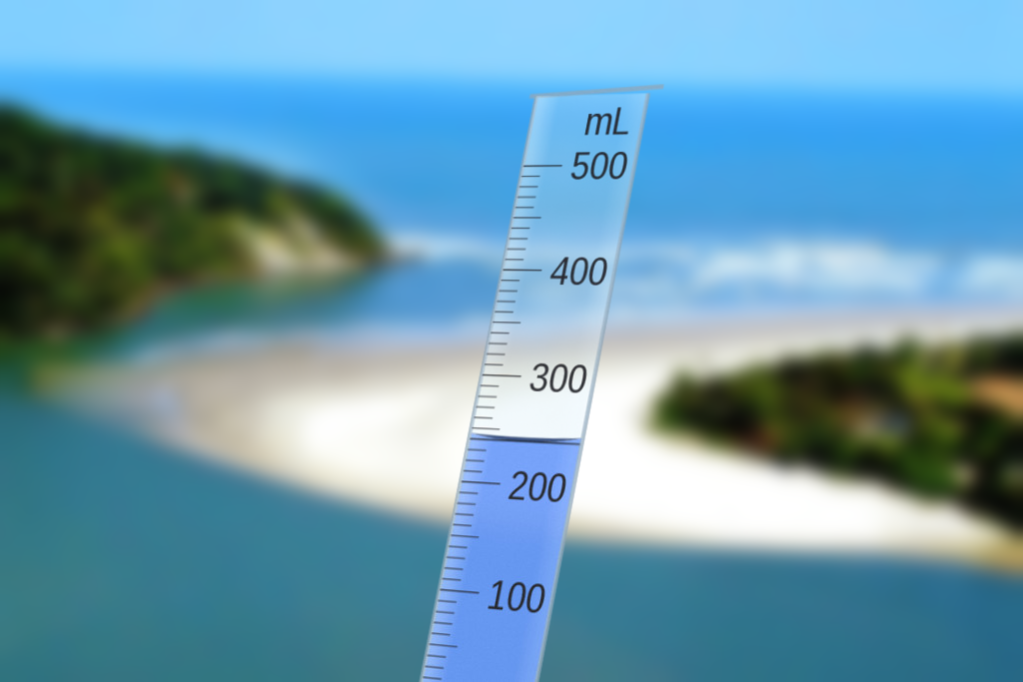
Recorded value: 240; mL
